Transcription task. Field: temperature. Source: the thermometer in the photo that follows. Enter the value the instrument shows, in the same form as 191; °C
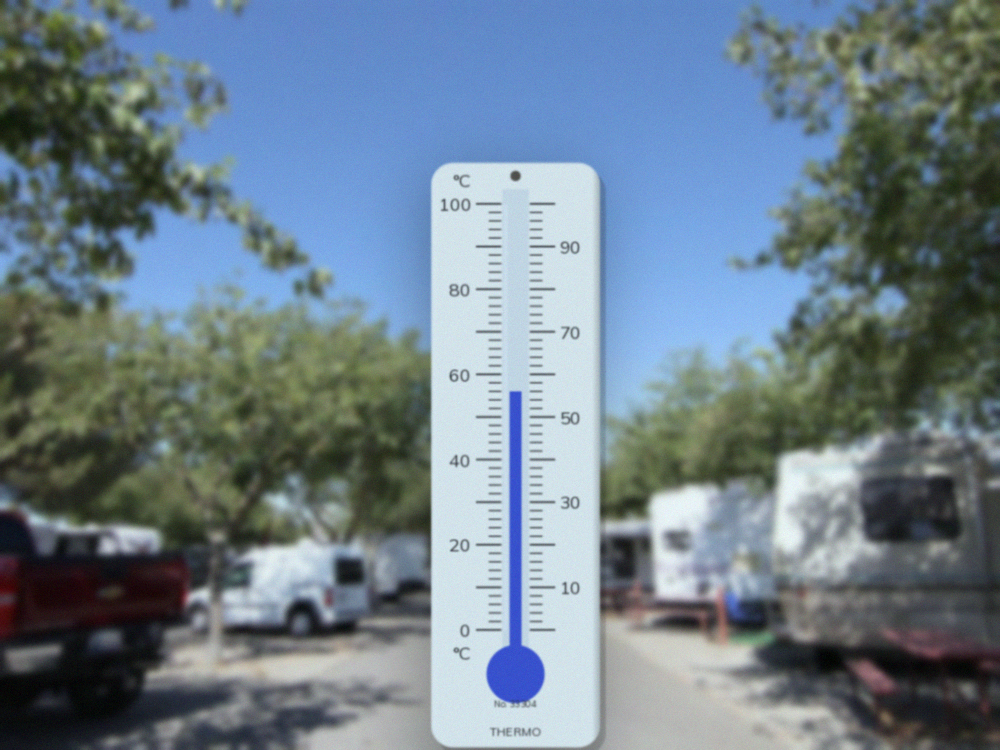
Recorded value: 56; °C
